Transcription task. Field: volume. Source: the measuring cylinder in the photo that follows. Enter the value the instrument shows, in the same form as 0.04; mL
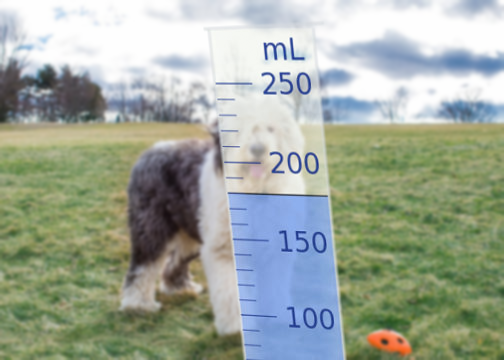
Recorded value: 180; mL
